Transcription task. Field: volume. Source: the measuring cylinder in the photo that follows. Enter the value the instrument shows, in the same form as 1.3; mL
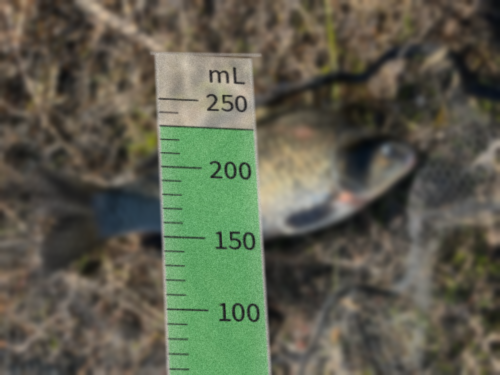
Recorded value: 230; mL
